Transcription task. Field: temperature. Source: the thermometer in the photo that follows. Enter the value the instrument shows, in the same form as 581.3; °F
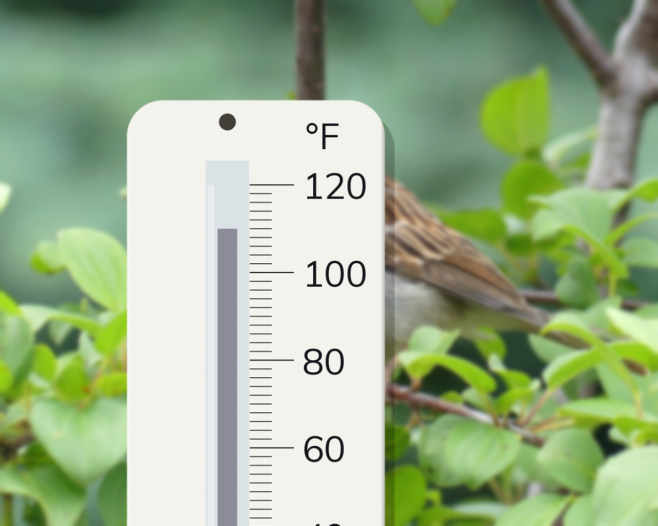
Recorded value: 110; °F
